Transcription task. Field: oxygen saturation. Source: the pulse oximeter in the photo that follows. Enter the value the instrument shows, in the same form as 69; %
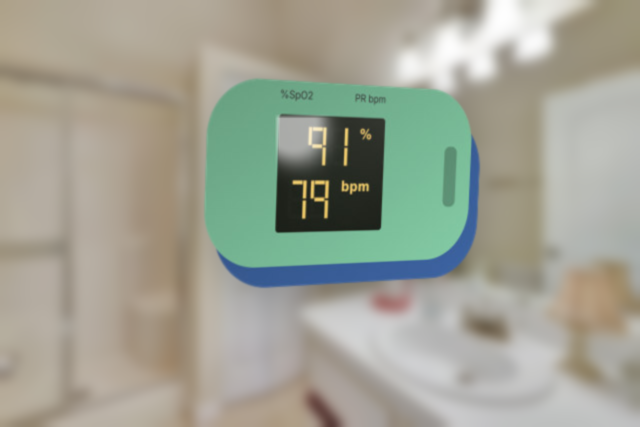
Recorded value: 91; %
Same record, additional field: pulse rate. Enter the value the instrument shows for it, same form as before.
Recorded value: 79; bpm
